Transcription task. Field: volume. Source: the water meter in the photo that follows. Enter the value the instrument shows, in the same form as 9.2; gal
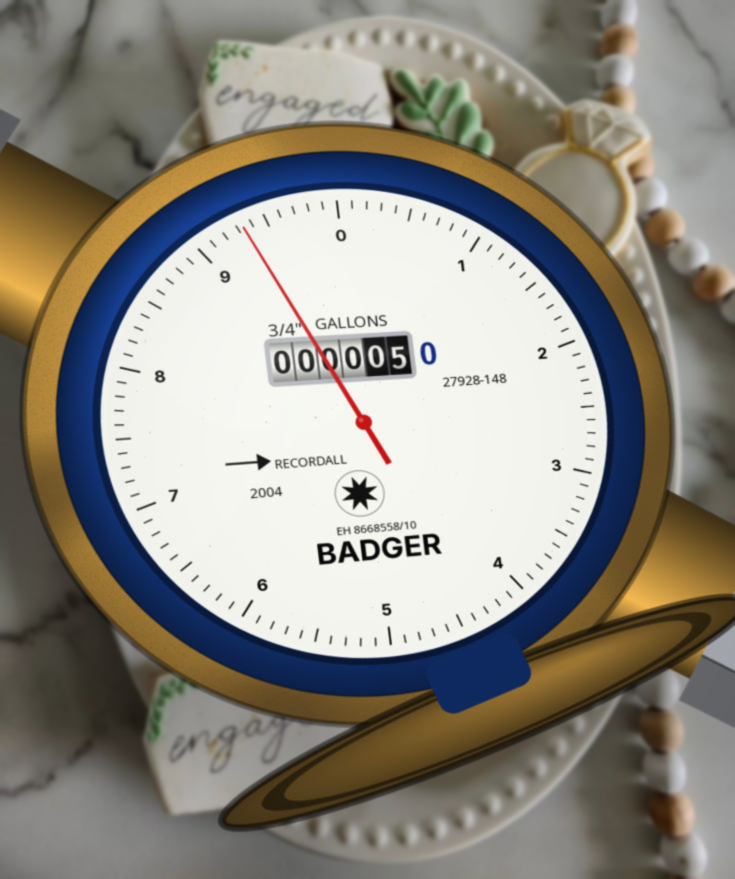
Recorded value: 49.3; gal
